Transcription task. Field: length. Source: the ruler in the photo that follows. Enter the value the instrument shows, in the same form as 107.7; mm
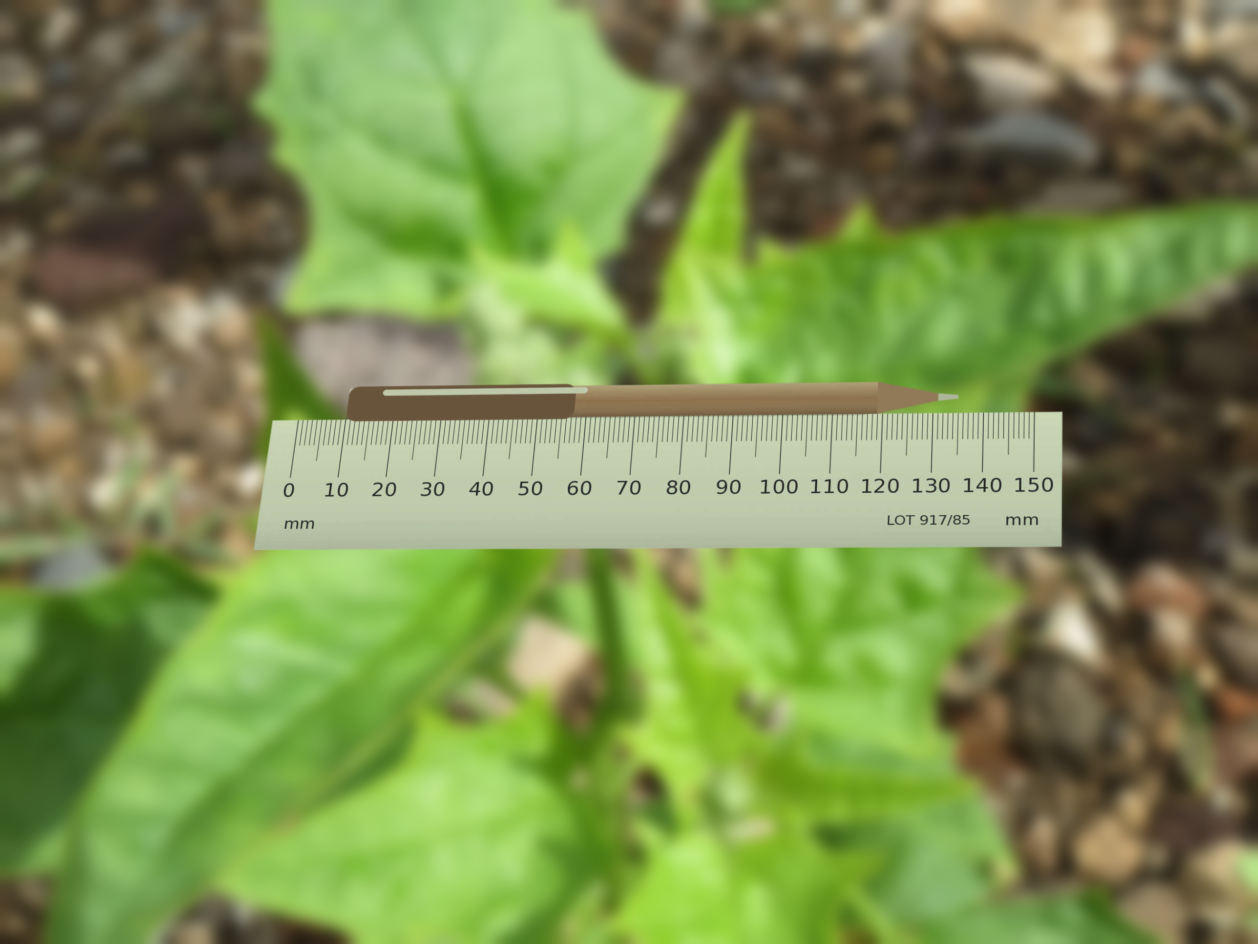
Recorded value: 125; mm
